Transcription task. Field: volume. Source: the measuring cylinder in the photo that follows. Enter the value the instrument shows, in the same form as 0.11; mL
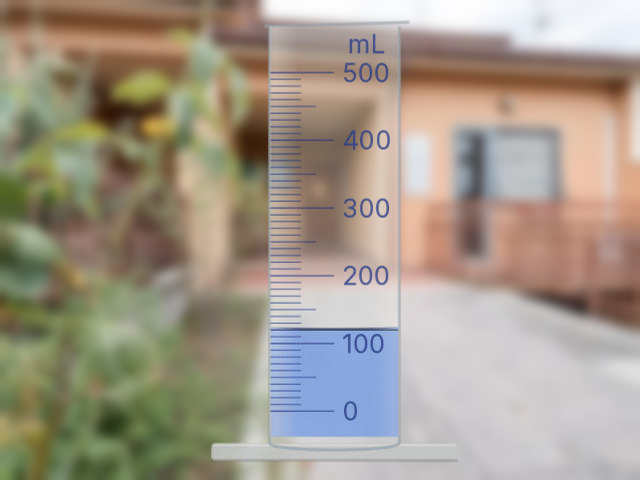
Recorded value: 120; mL
